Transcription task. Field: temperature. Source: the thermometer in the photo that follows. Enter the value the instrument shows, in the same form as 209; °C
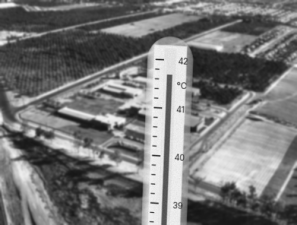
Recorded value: 41.7; °C
